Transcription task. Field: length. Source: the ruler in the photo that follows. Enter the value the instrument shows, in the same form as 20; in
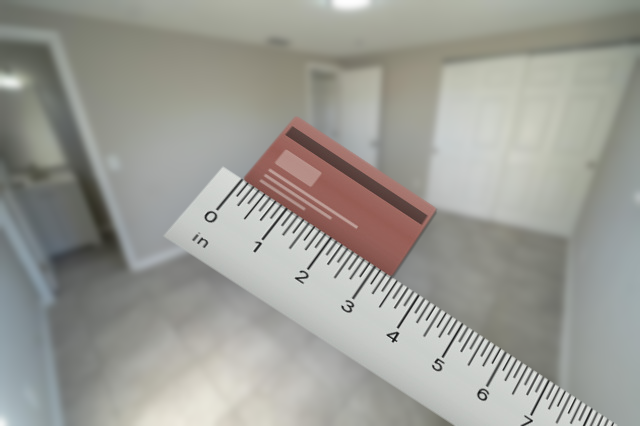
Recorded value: 3.375; in
